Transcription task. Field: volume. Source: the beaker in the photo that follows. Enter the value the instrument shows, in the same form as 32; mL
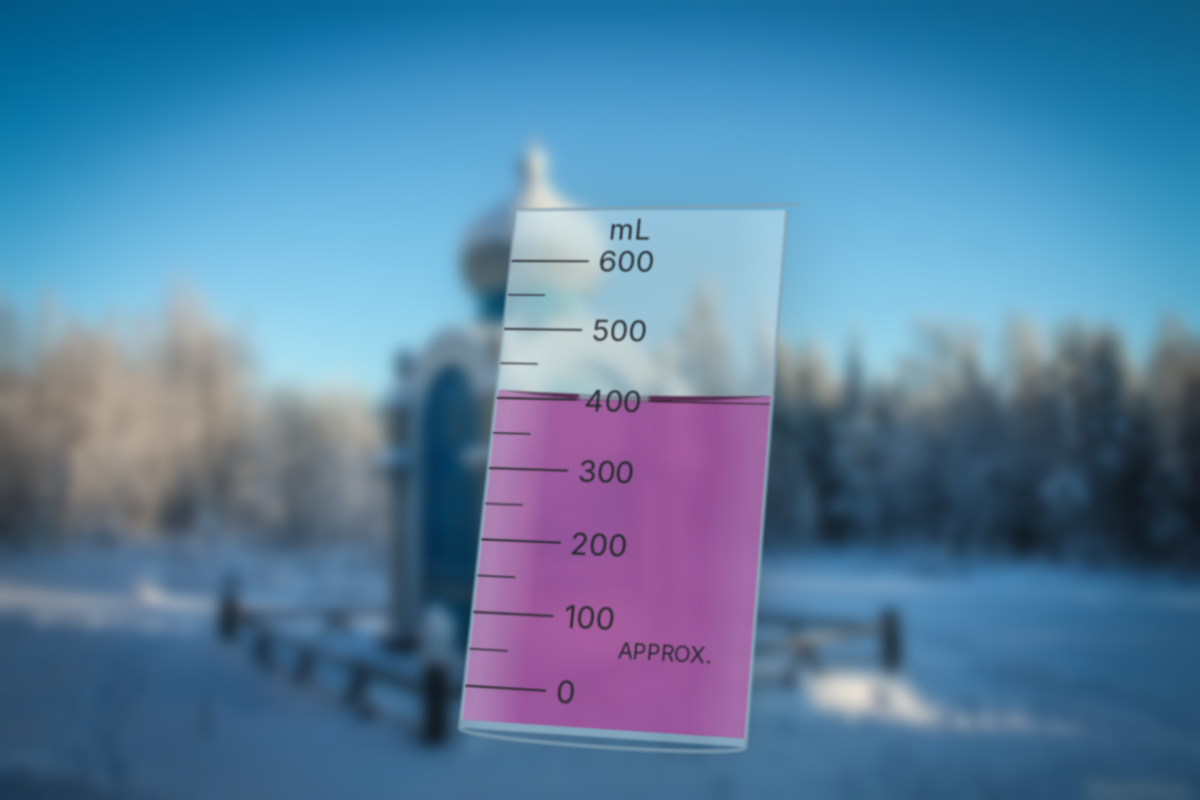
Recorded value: 400; mL
